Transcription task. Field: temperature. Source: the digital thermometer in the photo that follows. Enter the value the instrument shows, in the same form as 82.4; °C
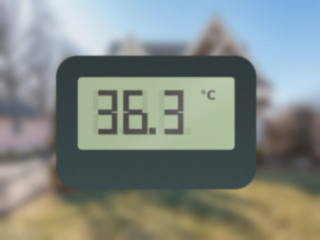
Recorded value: 36.3; °C
